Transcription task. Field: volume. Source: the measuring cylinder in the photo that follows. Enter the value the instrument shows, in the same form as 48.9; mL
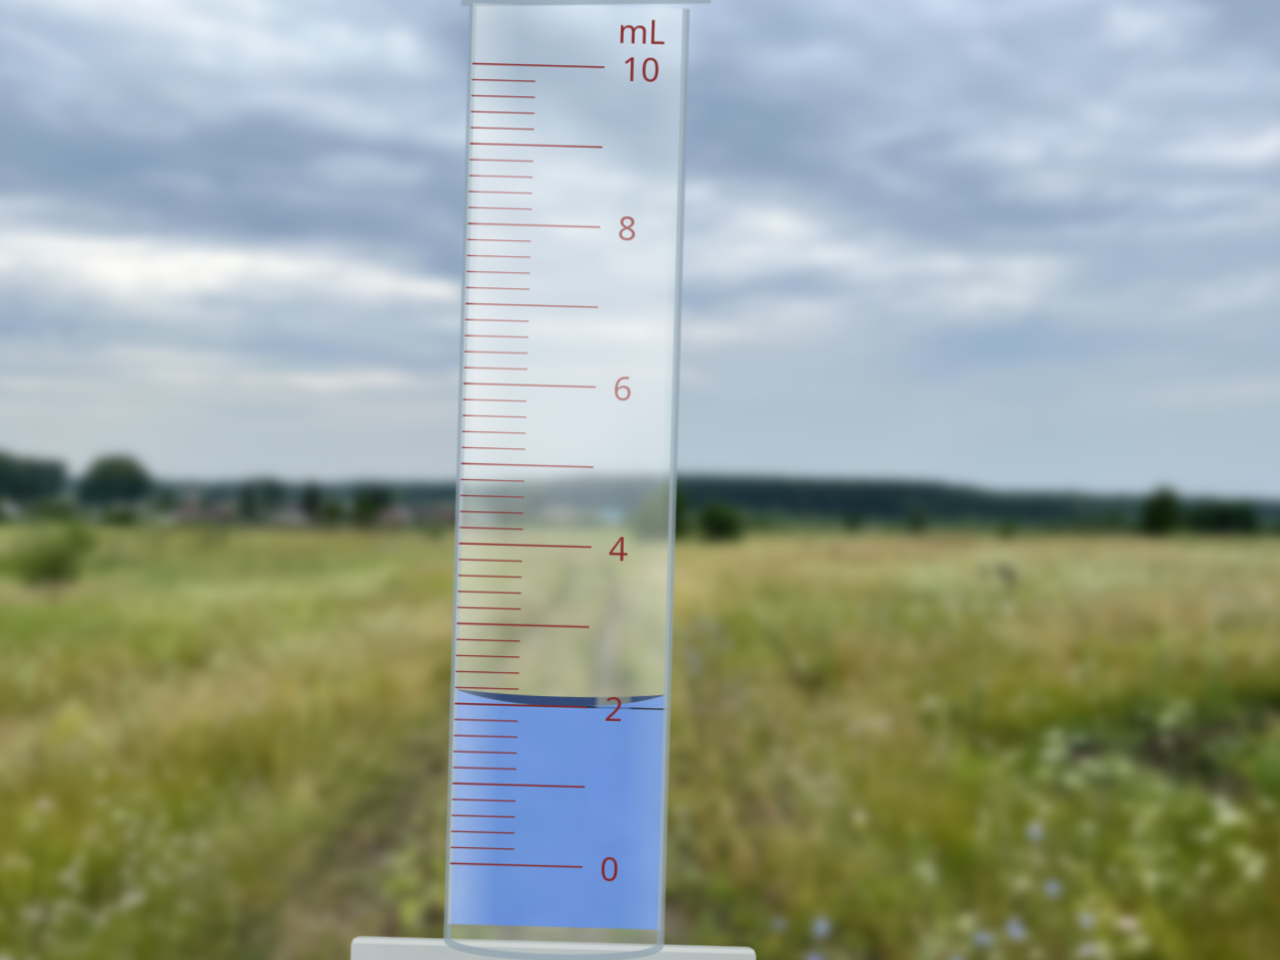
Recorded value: 2; mL
